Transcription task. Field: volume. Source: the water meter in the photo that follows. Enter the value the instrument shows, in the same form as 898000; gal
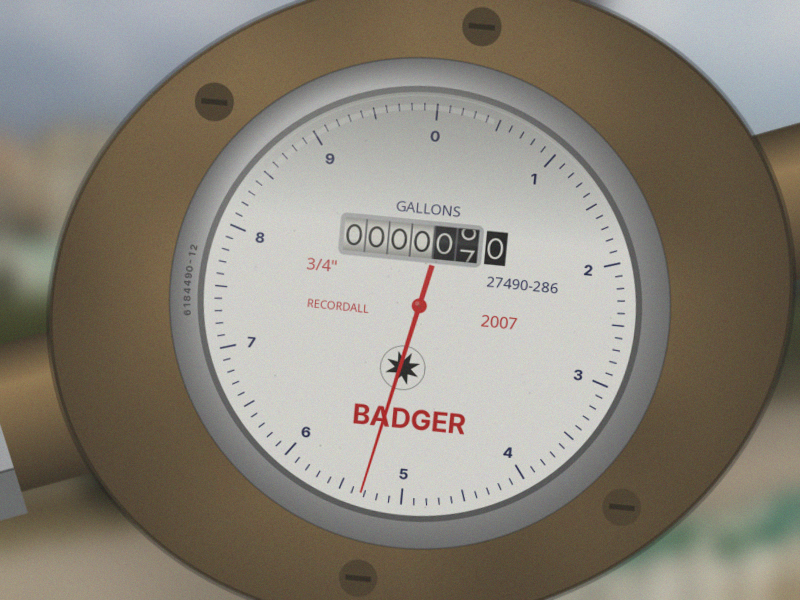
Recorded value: 65.3; gal
